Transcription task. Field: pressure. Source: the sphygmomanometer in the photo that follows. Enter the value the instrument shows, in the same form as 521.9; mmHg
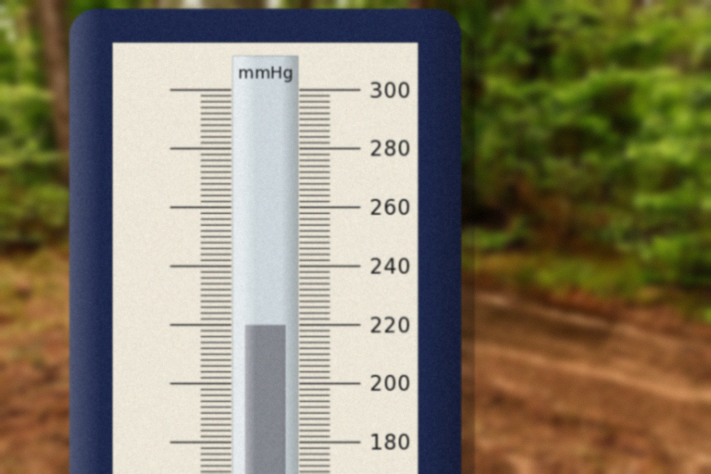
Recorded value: 220; mmHg
